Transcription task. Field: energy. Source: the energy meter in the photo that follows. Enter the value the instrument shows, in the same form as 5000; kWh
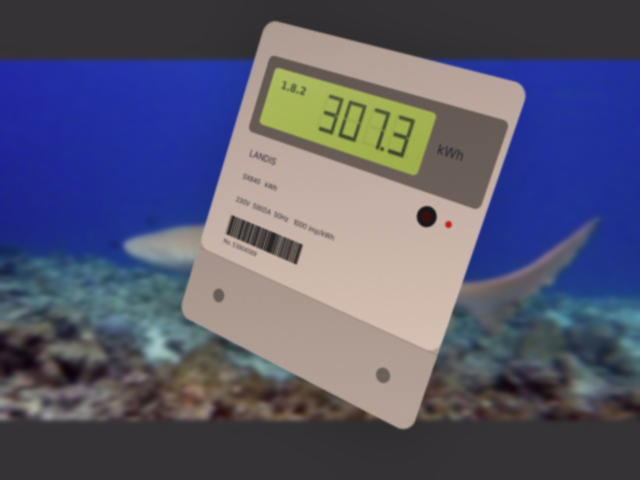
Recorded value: 307.3; kWh
